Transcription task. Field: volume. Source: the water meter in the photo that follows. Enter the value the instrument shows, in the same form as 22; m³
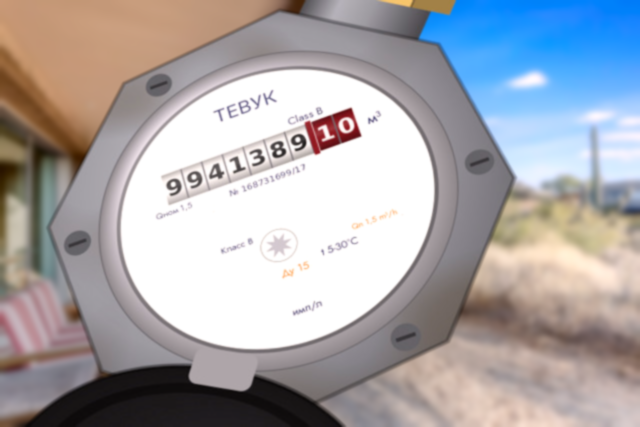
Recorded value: 9941389.10; m³
